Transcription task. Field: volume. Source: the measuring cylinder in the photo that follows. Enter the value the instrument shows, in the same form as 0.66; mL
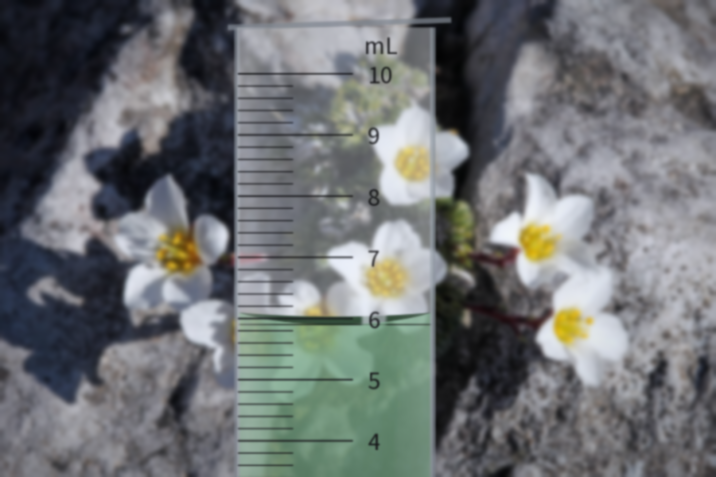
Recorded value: 5.9; mL
